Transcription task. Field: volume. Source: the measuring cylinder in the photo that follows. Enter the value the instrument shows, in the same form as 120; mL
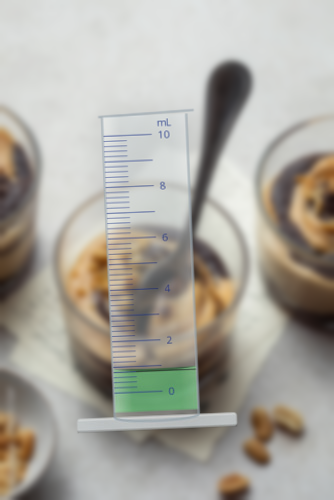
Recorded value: 0.8; mL
